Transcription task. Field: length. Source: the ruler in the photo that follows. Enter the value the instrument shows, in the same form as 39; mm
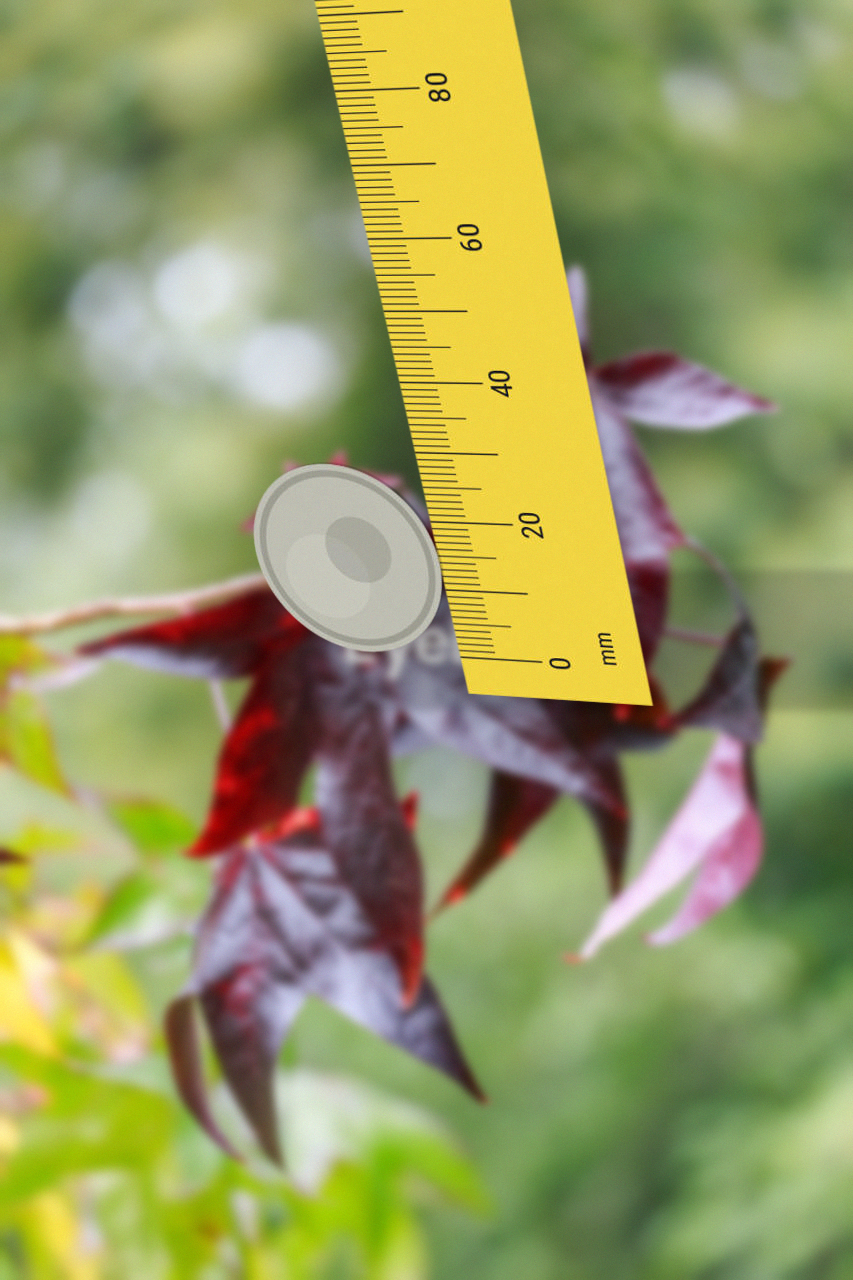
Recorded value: 28; mm
